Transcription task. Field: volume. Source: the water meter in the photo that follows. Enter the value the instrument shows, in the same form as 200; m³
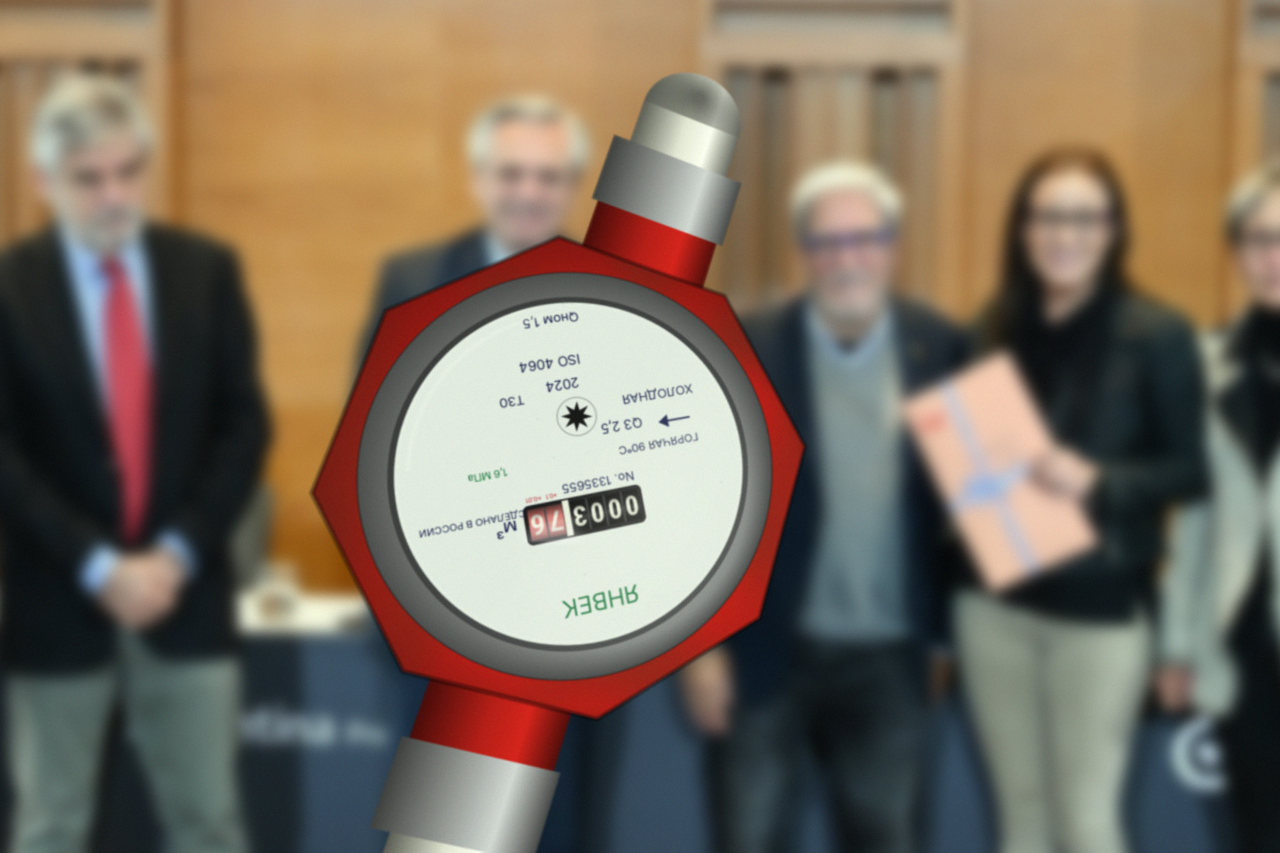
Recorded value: 3.76; m³
